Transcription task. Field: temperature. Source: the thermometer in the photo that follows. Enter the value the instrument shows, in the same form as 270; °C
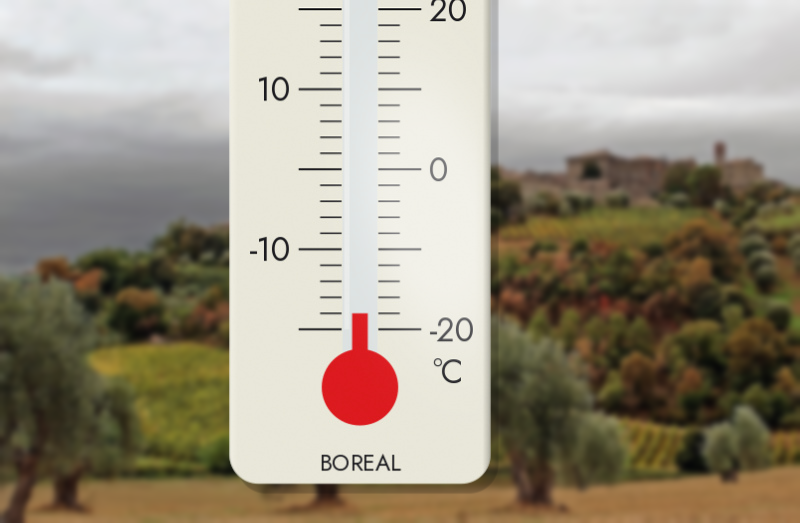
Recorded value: -18; °C
